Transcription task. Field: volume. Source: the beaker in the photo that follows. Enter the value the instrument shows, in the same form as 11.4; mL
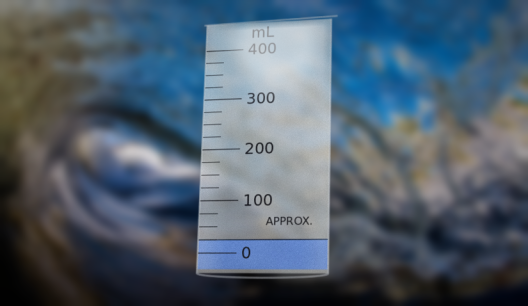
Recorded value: 25; mL
